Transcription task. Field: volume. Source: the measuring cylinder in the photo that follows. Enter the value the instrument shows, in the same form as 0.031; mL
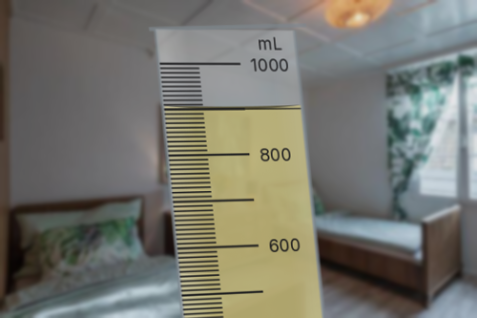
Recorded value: 900; mL
